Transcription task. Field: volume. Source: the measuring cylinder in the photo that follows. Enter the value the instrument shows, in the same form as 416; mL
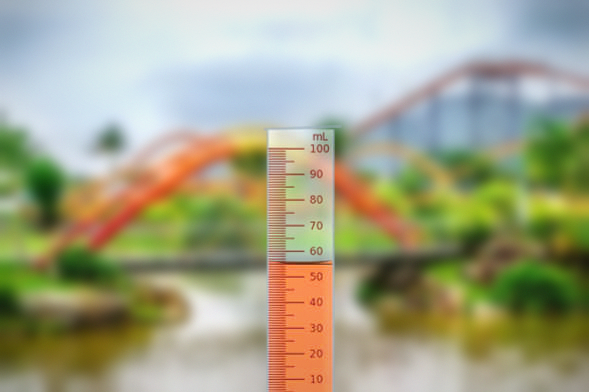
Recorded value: 55; mL
